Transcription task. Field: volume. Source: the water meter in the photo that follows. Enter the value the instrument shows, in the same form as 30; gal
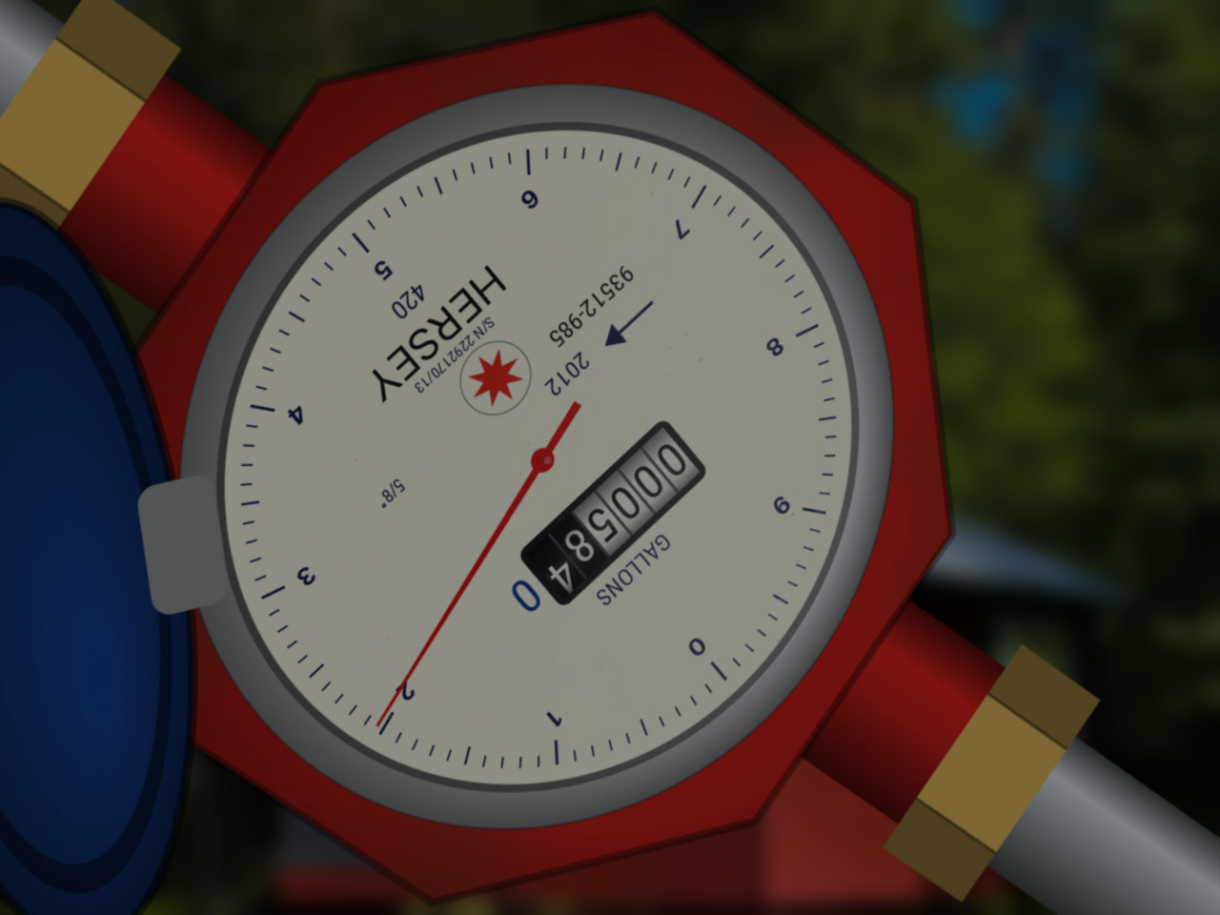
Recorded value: 5842.0; gal
